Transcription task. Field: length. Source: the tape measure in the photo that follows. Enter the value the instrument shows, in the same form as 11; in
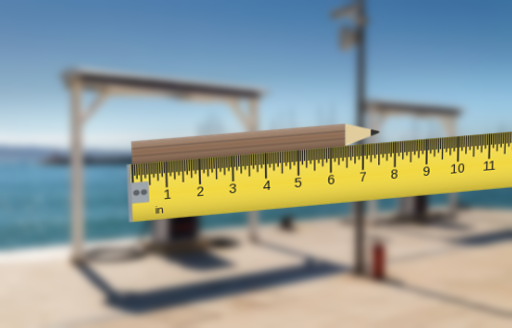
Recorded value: 7.5; in
